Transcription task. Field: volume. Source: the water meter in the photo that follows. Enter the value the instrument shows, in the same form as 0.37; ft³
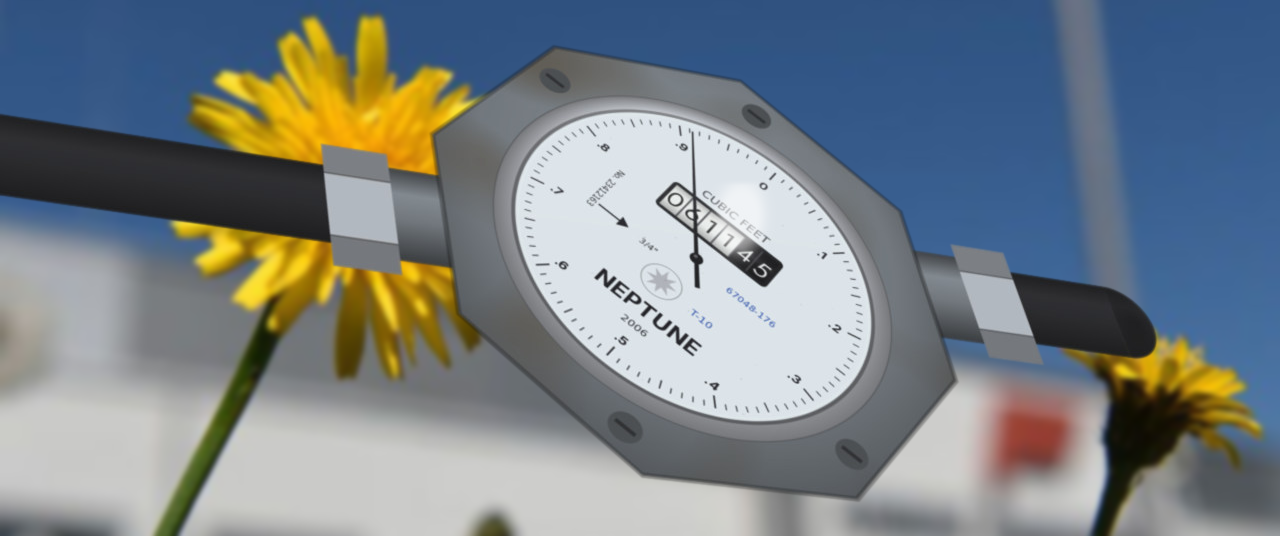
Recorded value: 61144.91; ft³
